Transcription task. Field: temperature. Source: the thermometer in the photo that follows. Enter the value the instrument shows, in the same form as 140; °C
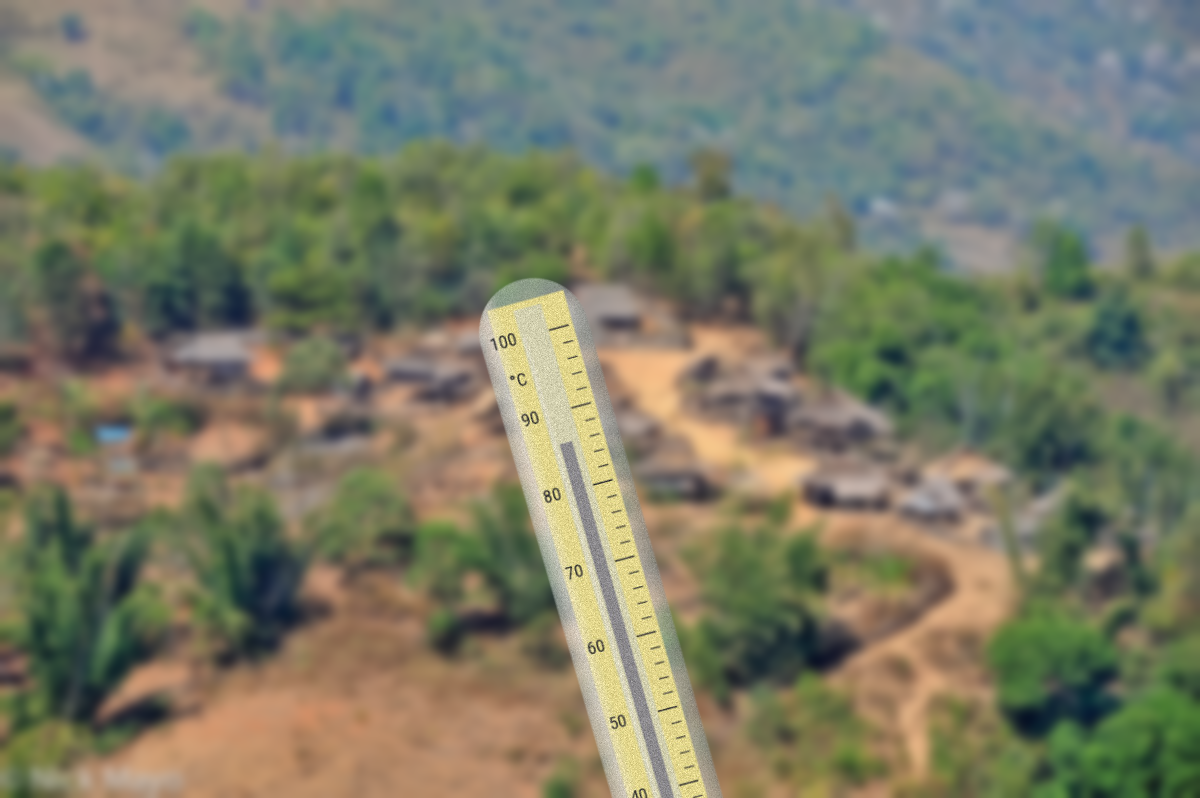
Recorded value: 86; °C
